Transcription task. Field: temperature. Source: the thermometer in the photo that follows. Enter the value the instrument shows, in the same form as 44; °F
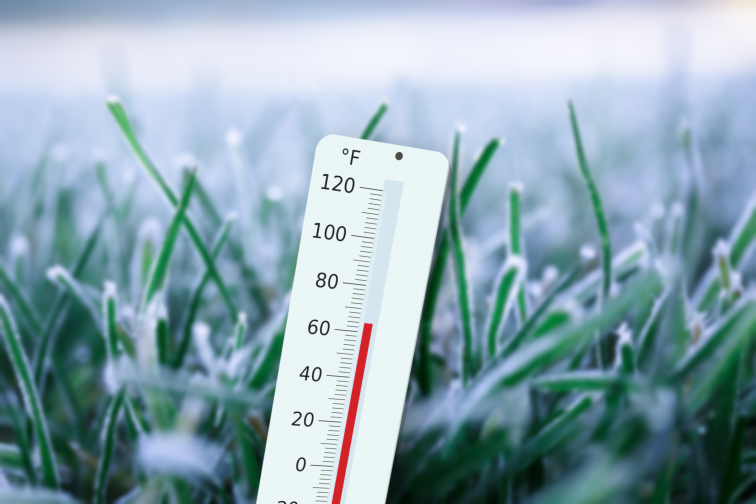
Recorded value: 64; °F
